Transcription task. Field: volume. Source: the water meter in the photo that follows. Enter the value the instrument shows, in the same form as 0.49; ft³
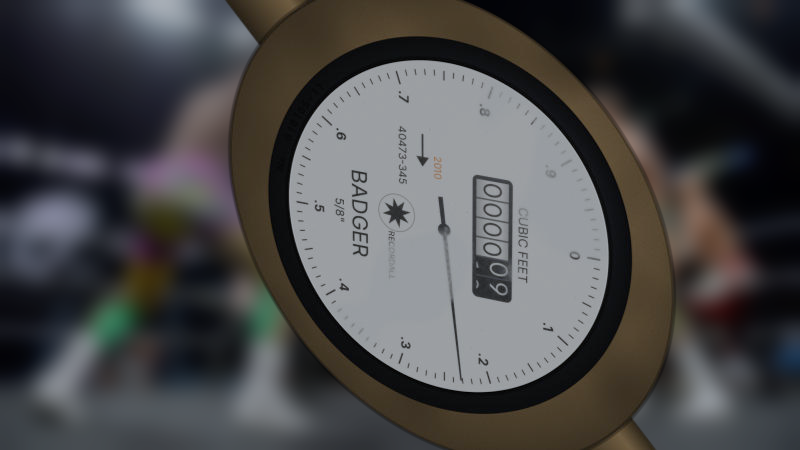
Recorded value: 9.23; ft³
